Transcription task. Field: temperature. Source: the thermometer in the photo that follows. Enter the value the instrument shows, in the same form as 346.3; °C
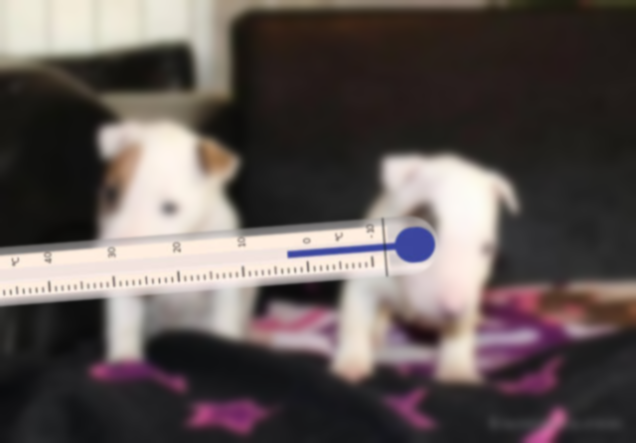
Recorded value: 3; °C
